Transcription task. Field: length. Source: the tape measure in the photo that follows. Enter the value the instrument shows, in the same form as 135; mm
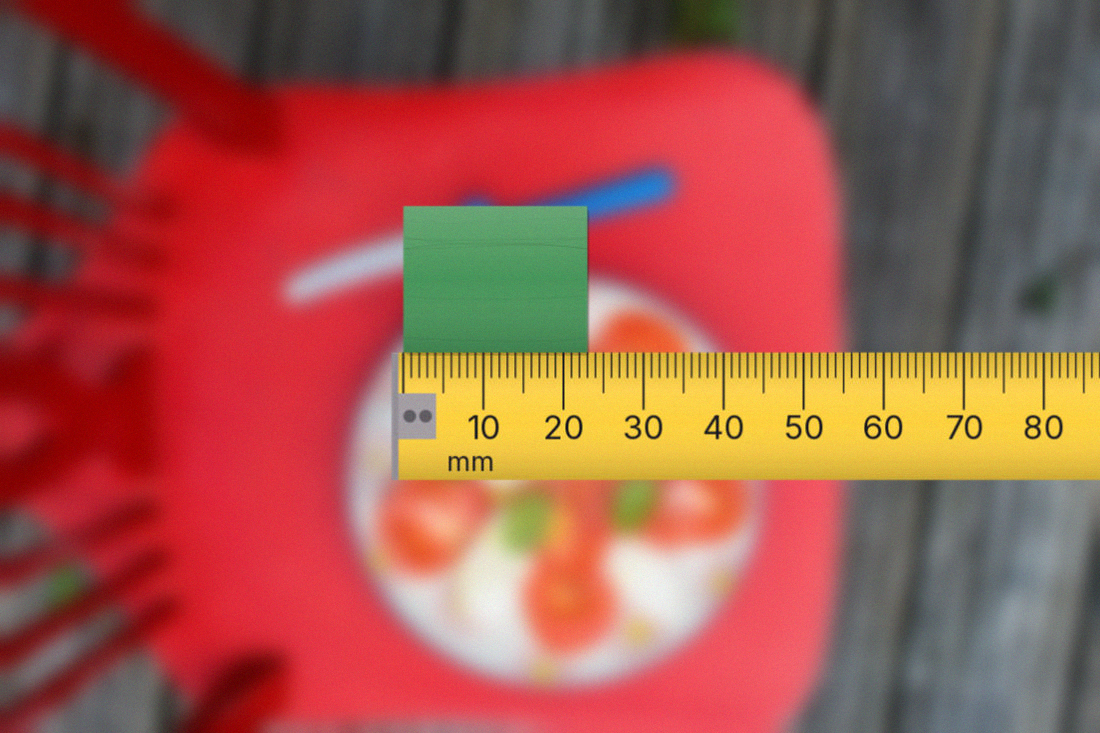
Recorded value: 23; mm
